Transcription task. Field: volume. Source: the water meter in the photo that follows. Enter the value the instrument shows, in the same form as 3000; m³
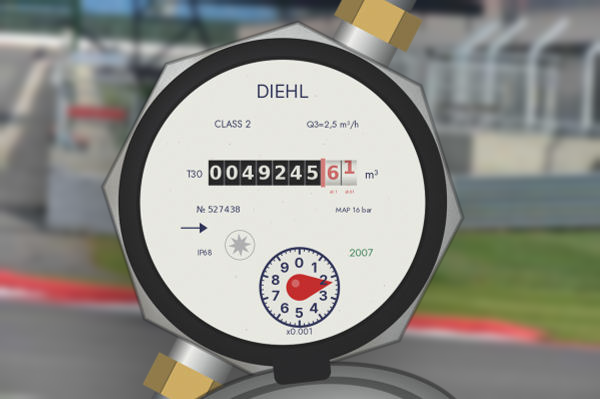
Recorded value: 49245.612; m³
